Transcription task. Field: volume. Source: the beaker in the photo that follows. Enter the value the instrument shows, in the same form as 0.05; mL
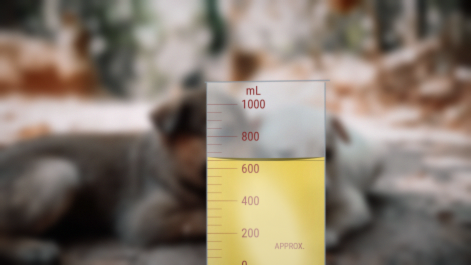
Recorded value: 650; mL
